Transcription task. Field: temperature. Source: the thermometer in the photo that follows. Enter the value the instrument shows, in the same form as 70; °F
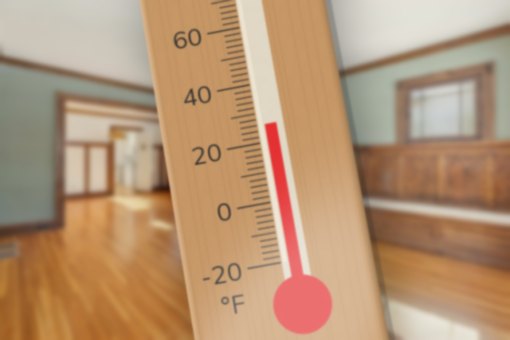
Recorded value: 26; °F
